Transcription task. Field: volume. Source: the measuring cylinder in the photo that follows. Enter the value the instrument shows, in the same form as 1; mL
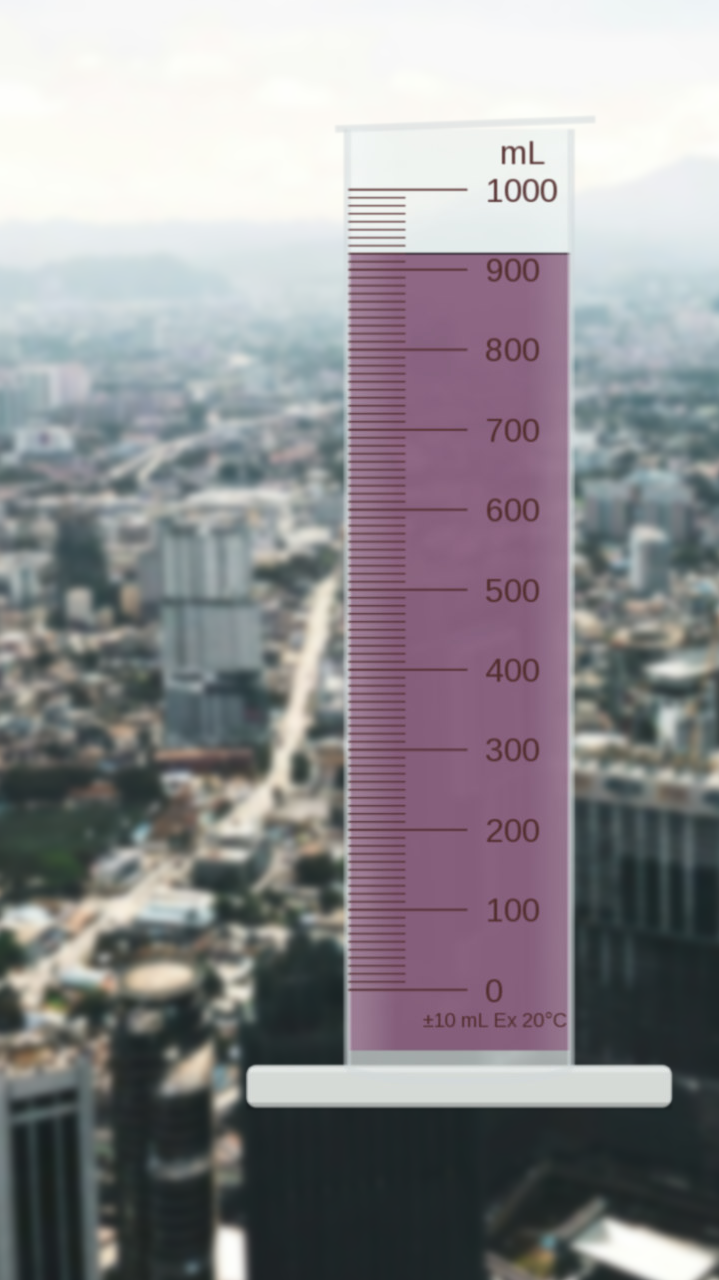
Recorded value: 920; mL
